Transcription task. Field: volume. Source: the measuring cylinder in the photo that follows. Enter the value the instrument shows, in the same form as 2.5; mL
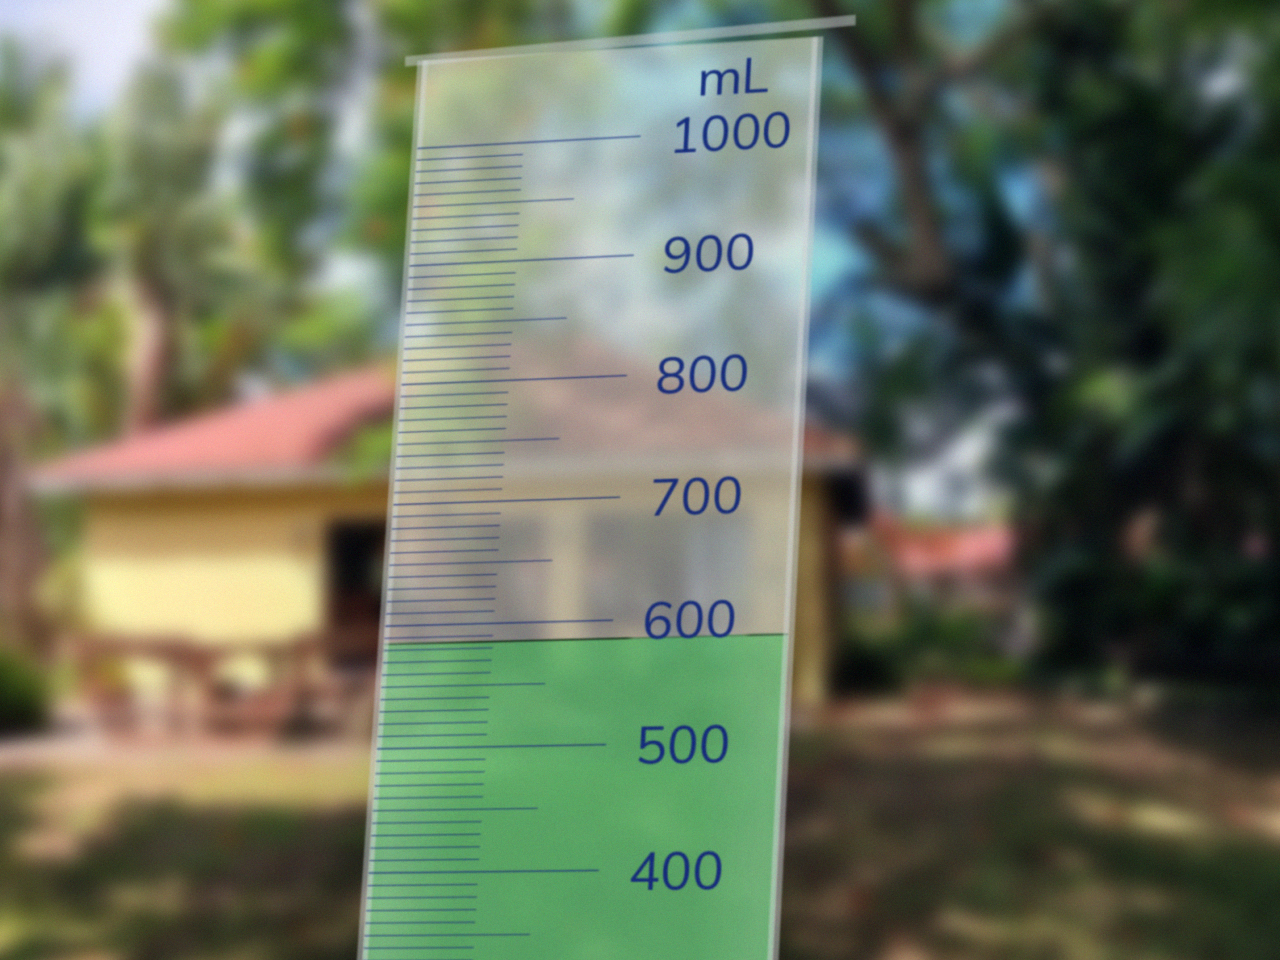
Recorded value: 585; mL
